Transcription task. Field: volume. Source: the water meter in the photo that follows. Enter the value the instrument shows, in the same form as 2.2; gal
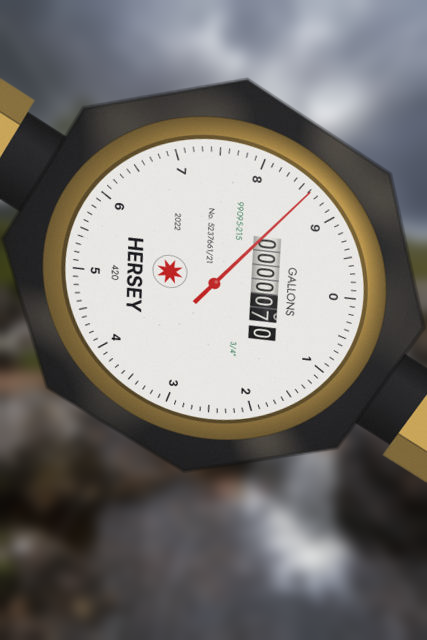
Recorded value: 68.6; gal
